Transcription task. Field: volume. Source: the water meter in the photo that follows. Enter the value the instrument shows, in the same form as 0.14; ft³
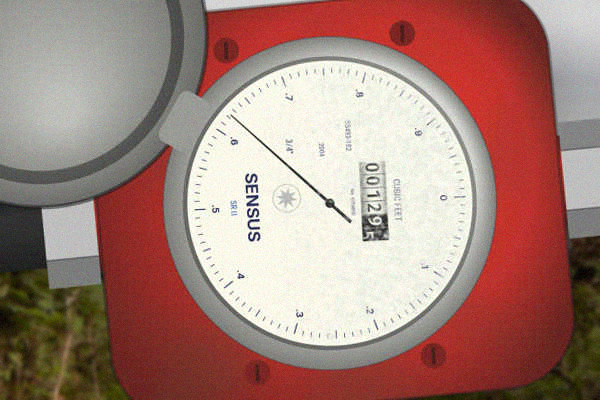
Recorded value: 1294.62; ft³
